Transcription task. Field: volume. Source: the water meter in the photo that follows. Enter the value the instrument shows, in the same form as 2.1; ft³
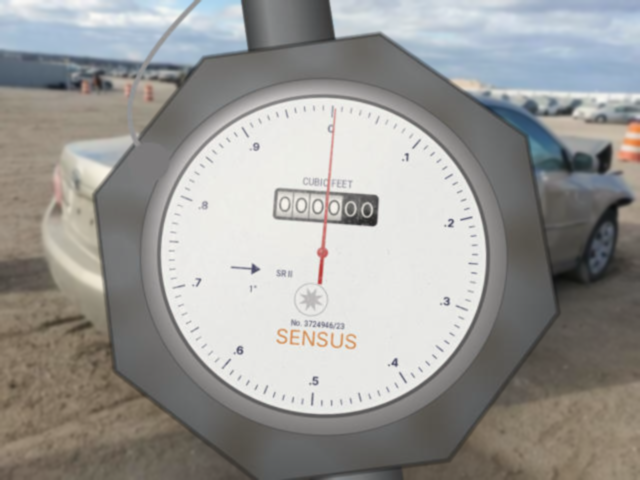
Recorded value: 0.00; ft³
